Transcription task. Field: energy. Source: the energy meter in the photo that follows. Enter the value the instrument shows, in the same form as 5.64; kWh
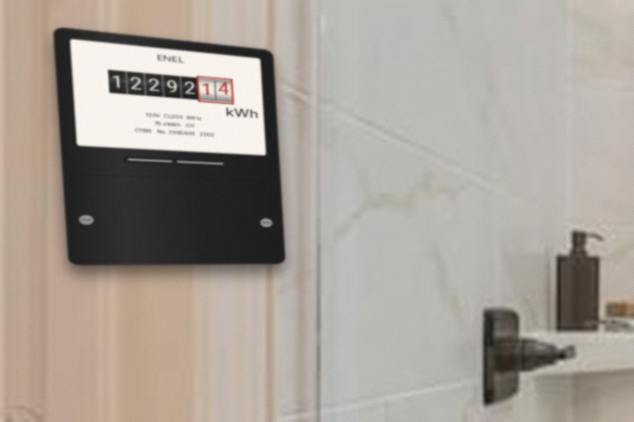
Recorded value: 12292.14; kWh
